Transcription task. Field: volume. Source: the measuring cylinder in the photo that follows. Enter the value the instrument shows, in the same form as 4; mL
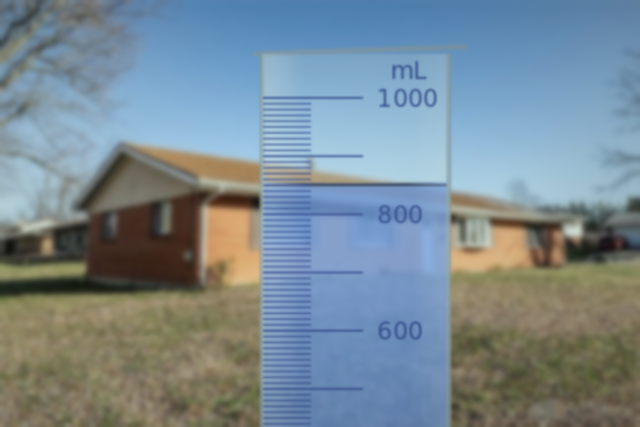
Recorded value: 850; mL
